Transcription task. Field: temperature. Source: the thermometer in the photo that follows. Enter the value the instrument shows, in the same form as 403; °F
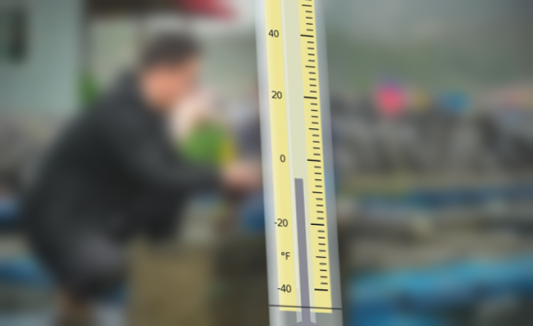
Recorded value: -6; °F
